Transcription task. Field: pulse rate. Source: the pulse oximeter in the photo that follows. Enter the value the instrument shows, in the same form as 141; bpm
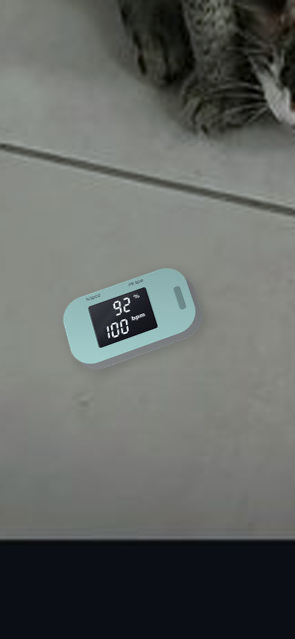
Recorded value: 100; bpm
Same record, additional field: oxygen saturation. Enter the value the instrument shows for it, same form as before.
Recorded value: 92; %
